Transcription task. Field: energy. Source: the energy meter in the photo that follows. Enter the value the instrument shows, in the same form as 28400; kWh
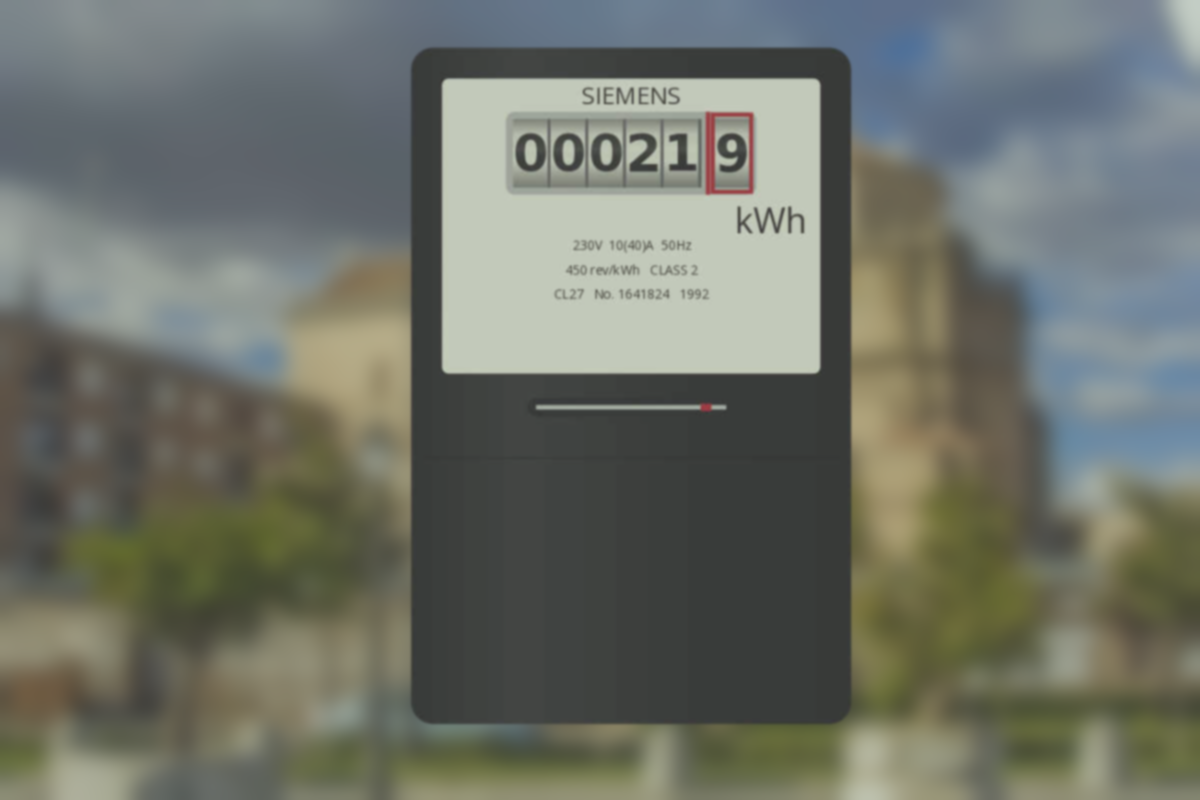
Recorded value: 21.9; kWh
